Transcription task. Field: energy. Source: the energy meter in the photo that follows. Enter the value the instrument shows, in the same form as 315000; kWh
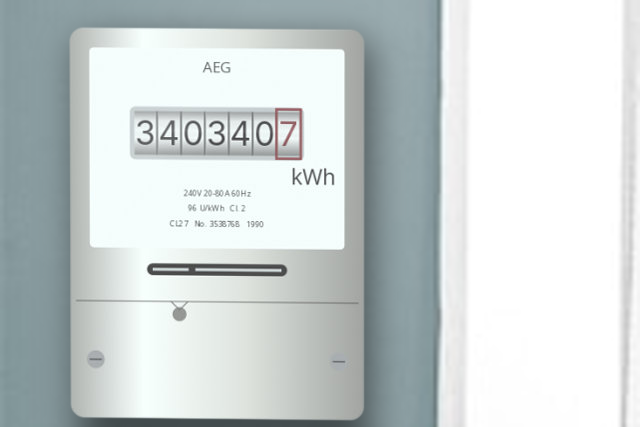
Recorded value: 340340.7; kWh
